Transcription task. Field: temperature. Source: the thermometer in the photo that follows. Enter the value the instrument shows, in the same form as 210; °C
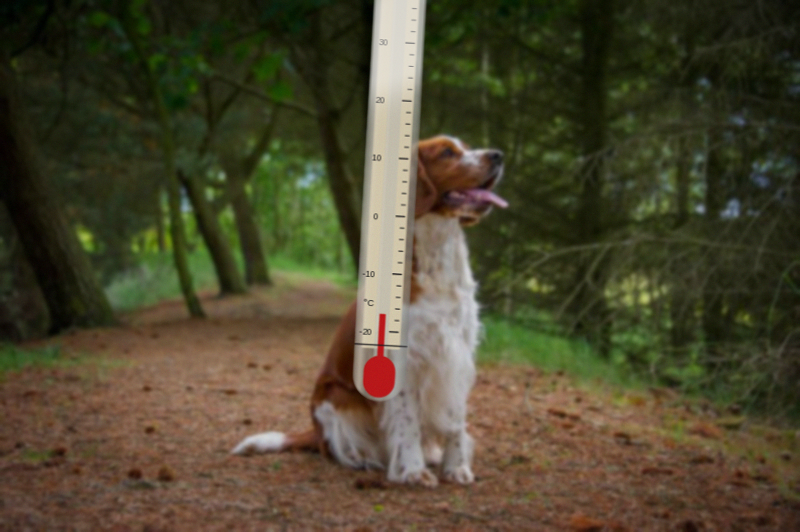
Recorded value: -17; °C
